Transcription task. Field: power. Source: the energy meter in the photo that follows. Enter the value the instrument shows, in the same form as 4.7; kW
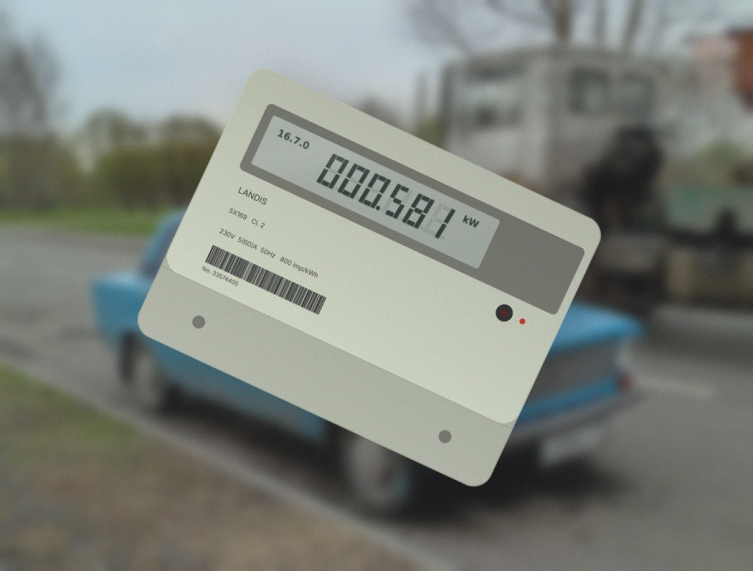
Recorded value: 0.581; kW
